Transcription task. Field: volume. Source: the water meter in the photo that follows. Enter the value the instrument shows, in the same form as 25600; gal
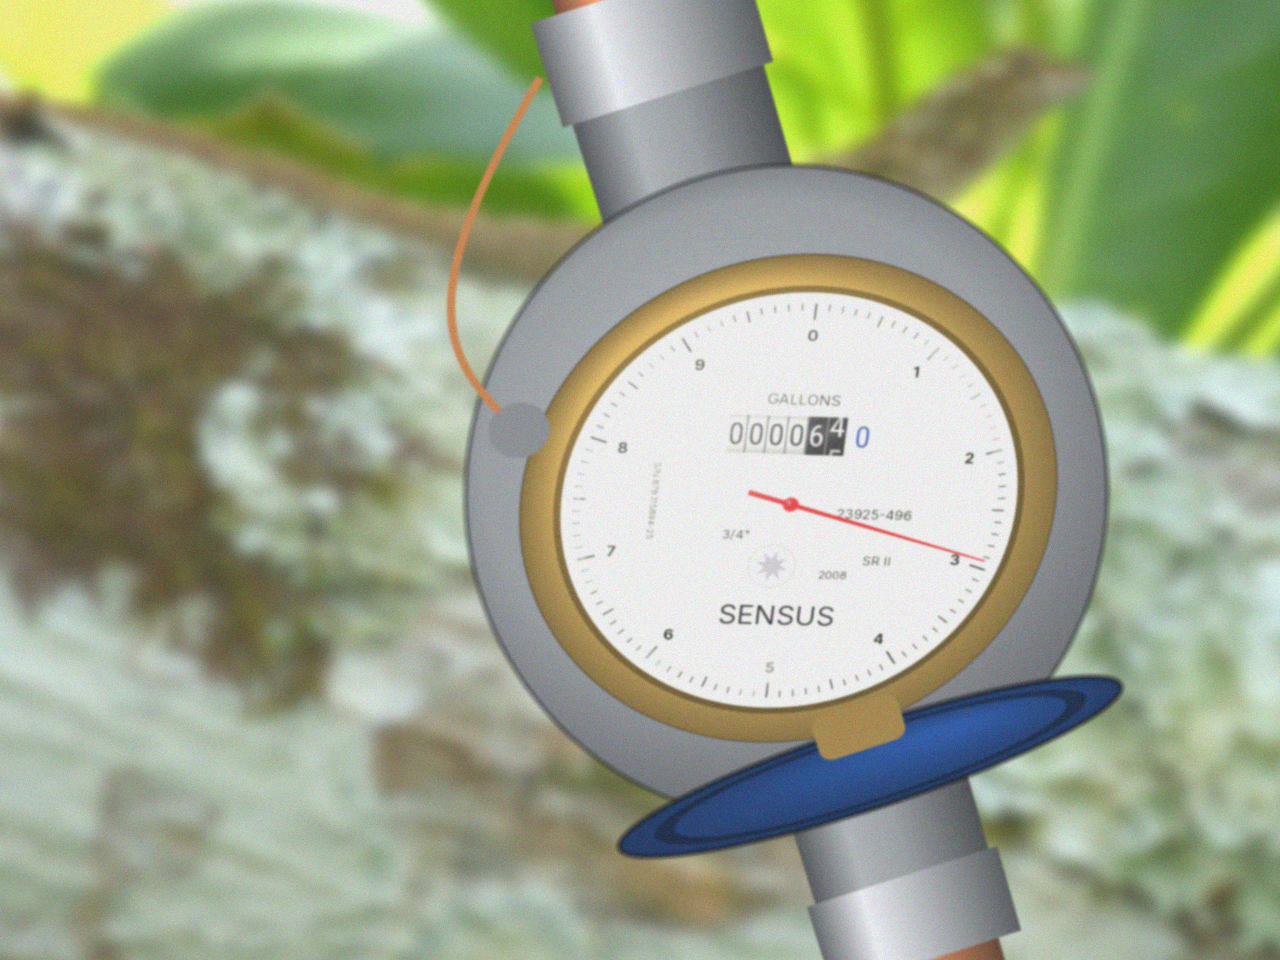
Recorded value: 642.9; gal
